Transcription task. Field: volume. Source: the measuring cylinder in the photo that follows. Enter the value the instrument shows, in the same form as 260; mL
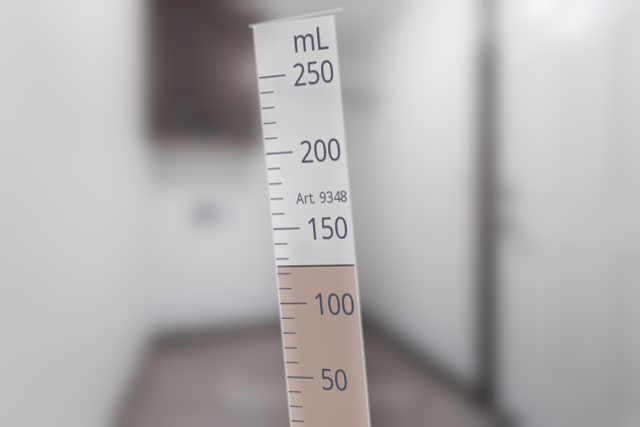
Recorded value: 125; mL
